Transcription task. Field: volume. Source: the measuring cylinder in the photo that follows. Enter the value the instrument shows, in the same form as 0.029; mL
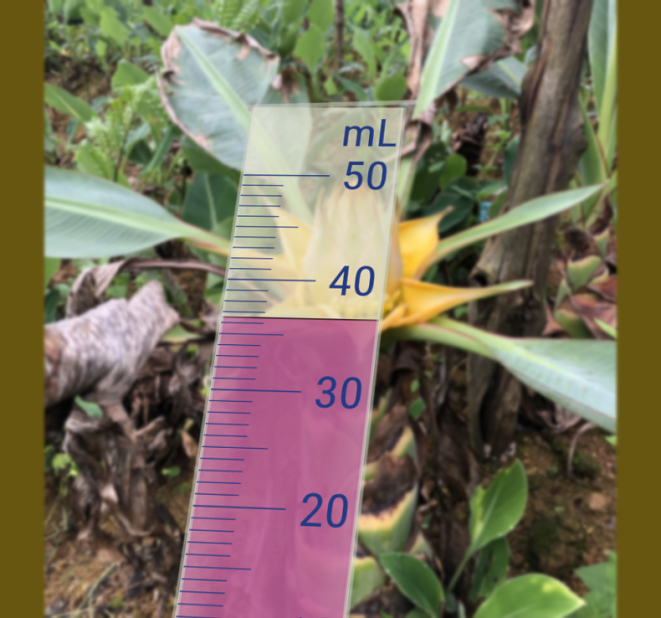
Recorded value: 36.5; mL
